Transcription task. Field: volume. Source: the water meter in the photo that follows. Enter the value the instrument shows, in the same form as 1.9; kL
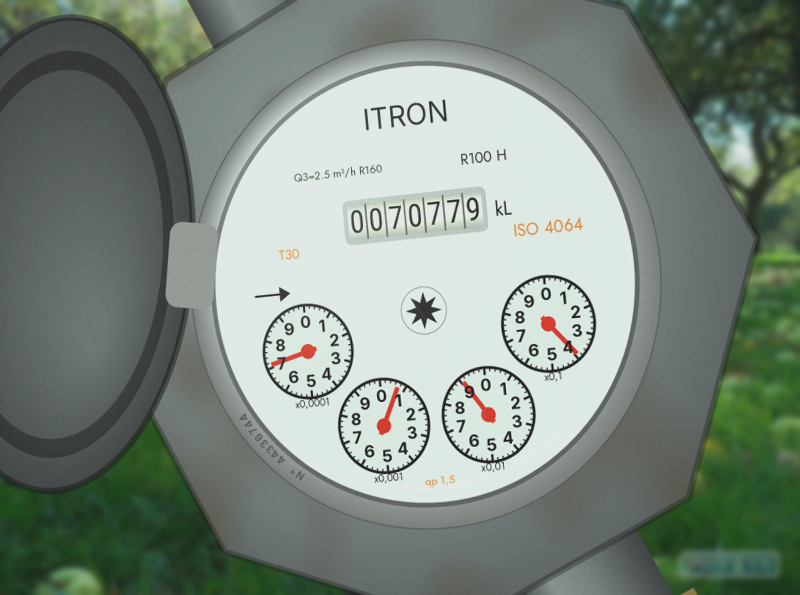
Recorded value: 70779.3907; kL
